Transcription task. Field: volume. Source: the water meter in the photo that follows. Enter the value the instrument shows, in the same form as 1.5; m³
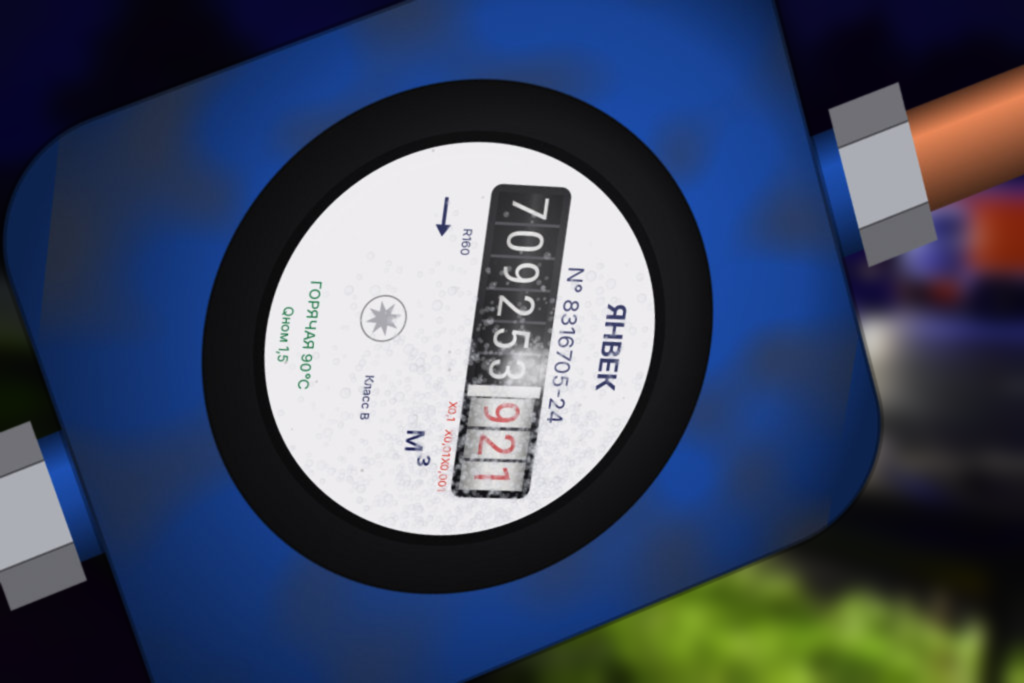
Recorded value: 709253.921; m³
